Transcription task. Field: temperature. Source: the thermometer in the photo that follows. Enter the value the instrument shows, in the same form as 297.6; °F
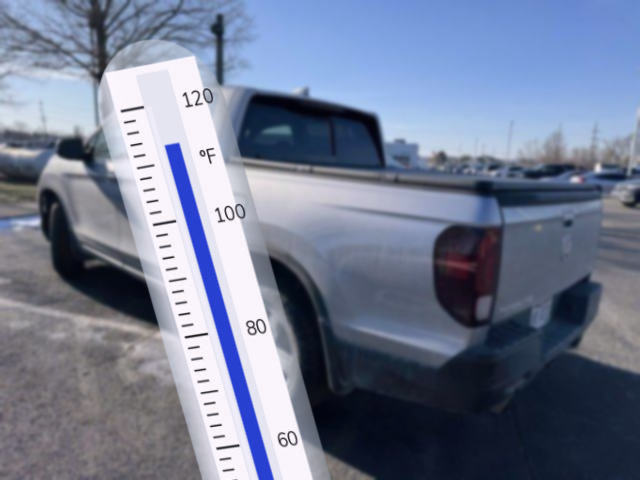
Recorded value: 113; °F
